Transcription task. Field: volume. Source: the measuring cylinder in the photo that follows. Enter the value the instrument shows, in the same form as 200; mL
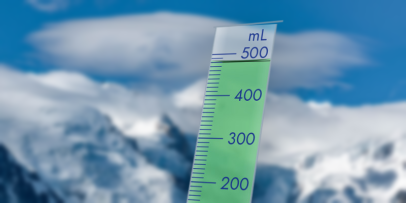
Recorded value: 480; mL
